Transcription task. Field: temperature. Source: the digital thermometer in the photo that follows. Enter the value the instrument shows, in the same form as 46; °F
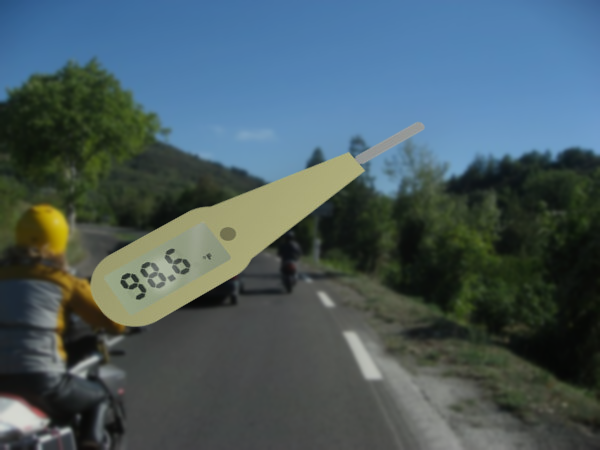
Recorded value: 98.6; °F
